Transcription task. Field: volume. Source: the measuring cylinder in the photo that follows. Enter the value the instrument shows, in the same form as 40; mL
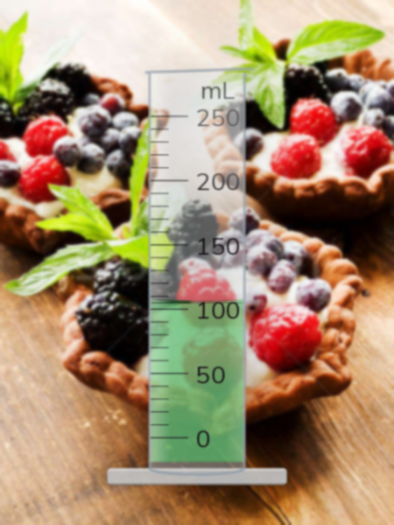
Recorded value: 105; mL
